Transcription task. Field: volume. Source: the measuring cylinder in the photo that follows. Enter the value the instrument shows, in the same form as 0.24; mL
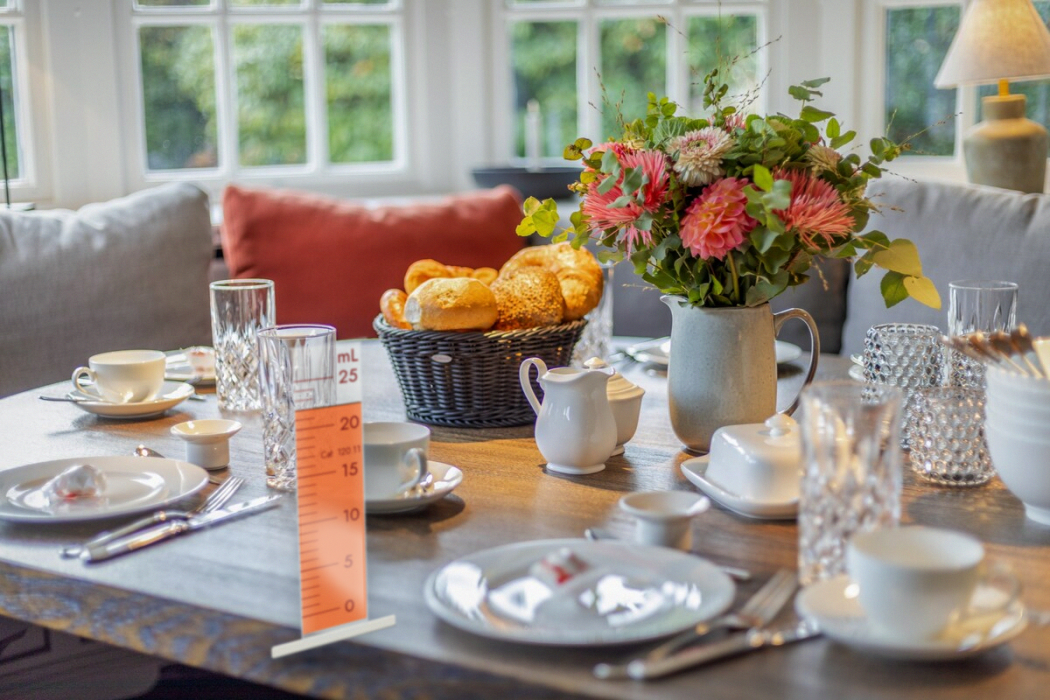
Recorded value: 22; mL
